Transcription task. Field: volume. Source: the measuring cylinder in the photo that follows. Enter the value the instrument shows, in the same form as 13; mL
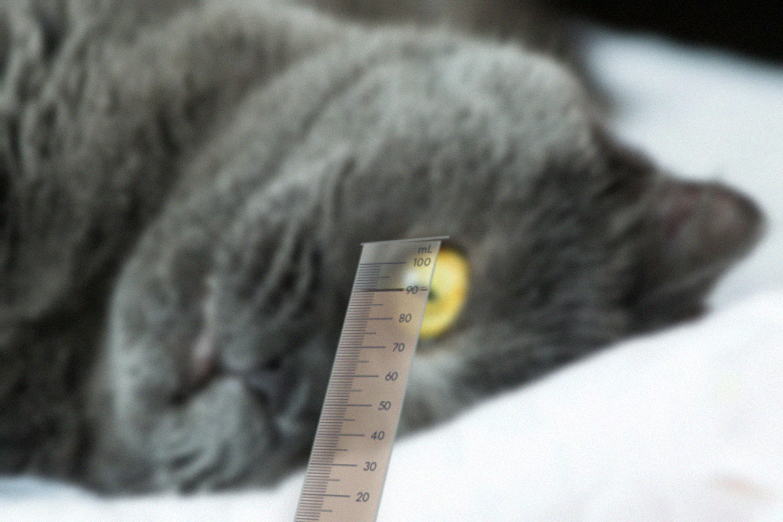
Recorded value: 90; mL
